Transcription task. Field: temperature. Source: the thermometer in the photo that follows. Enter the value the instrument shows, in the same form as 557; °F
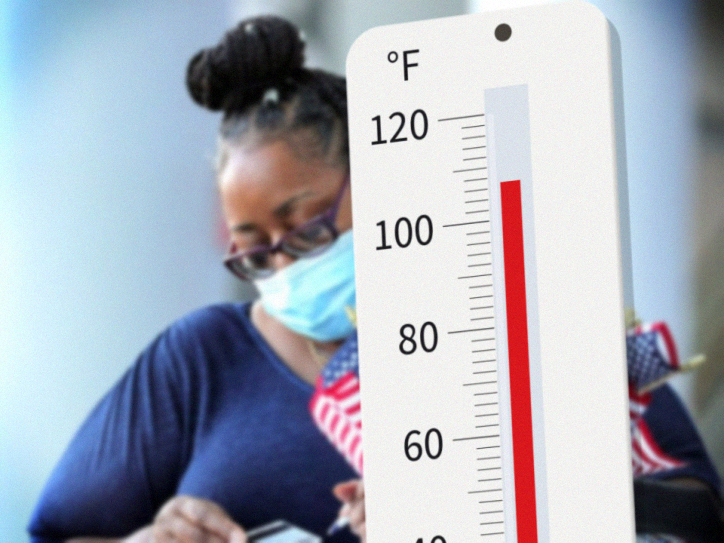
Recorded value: 107; °F
